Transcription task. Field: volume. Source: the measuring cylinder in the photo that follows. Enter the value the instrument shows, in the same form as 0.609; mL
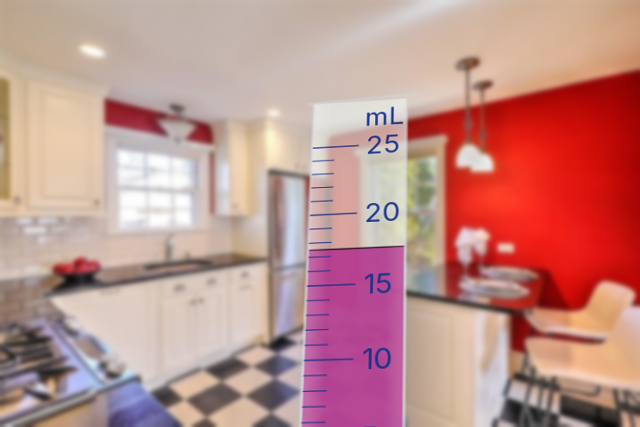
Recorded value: 17.5; mL
